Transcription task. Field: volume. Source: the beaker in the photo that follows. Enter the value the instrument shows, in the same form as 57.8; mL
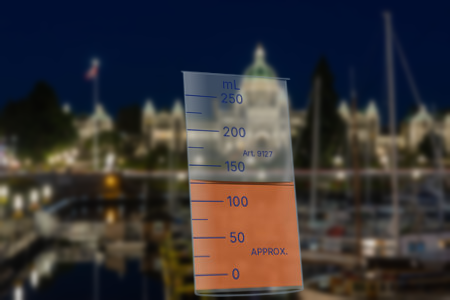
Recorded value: 125; mL
